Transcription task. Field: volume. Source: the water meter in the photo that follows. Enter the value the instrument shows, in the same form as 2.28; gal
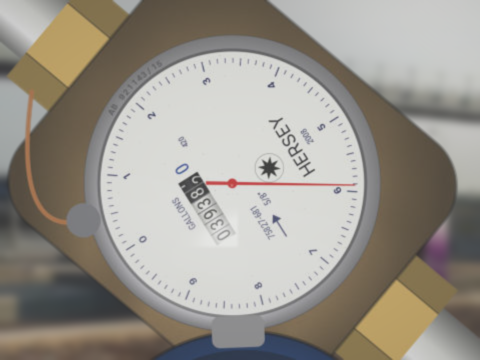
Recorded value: 393815.9; gal
